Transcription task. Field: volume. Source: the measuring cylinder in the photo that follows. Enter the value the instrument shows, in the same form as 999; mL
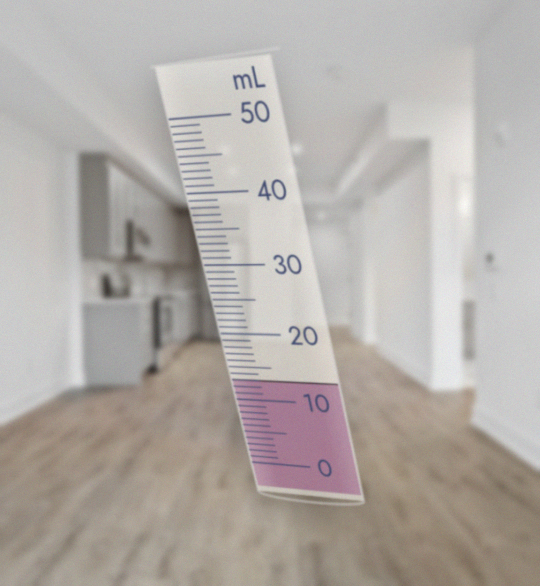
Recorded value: 13; mL
